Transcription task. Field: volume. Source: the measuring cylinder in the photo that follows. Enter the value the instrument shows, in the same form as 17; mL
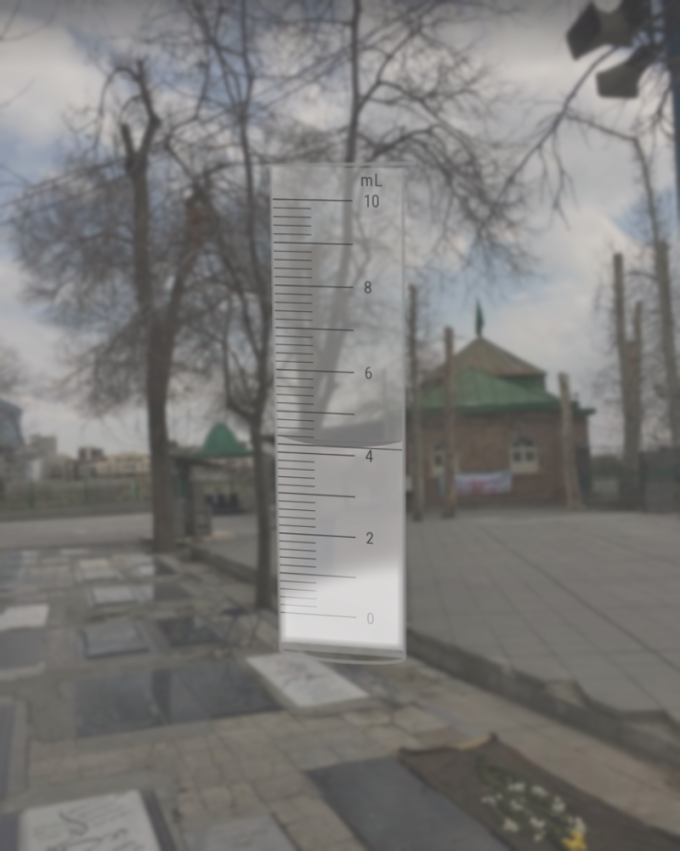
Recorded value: 4.2; mL
